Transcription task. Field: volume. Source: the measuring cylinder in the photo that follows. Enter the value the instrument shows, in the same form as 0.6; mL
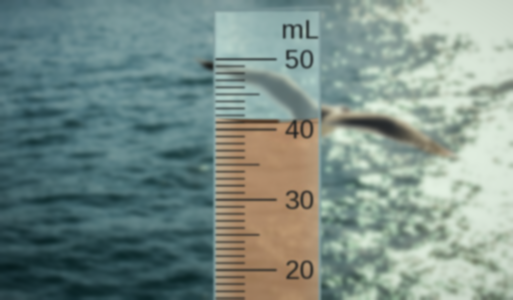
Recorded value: 41; mL
